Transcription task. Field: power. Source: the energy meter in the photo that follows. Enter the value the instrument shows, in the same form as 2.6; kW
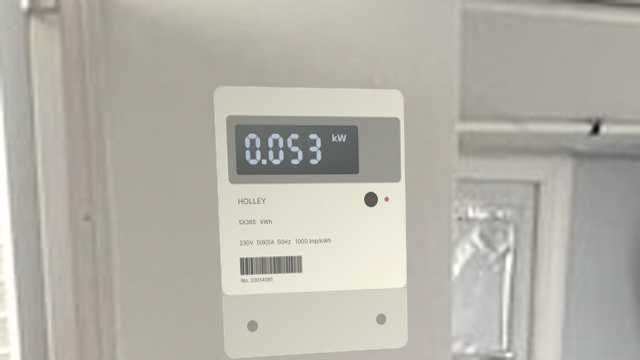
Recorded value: 0.053; kW
